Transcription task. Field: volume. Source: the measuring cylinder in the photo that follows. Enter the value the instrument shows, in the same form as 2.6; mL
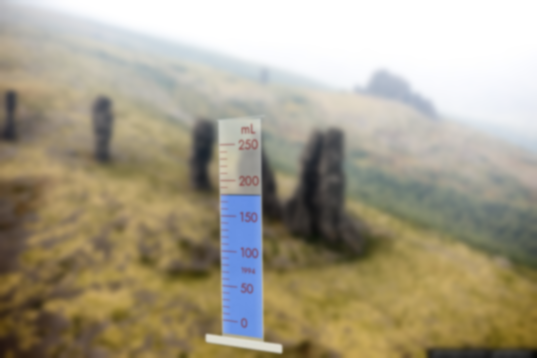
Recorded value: 180; mL
